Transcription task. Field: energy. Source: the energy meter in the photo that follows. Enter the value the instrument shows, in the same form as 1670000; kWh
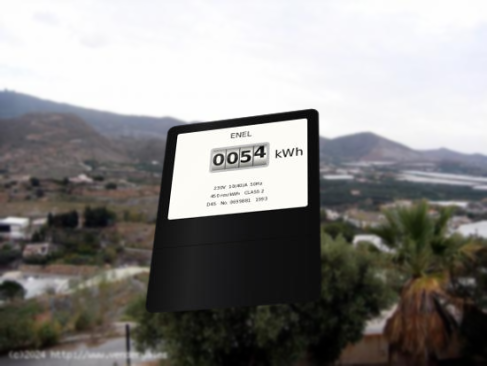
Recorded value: 54; kWh
